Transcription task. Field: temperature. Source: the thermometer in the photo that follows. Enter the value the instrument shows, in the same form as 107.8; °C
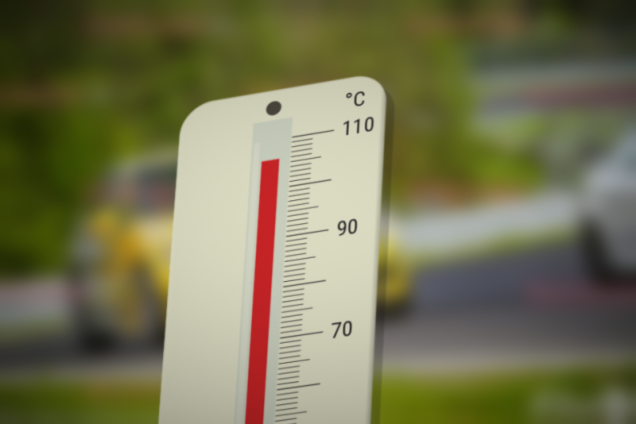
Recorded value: 106; °C
